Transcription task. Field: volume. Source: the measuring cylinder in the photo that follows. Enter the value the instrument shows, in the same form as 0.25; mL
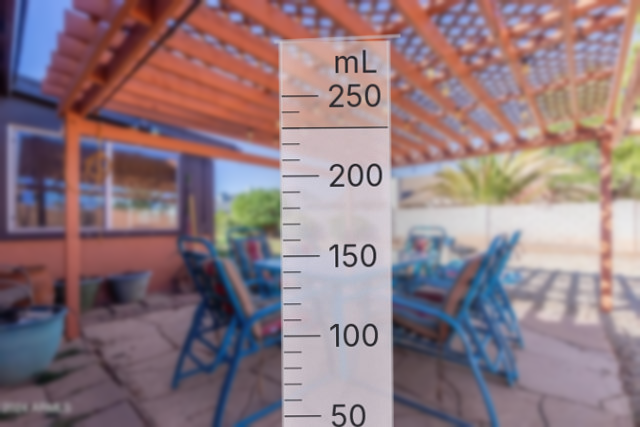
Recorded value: 230; mL
